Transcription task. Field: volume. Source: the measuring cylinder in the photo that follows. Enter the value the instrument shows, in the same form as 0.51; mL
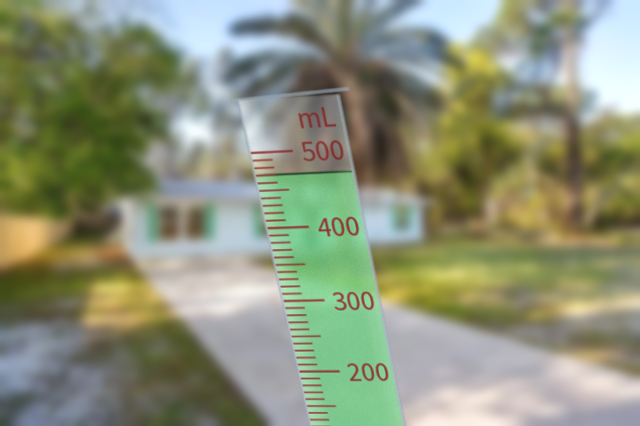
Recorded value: 470; mL
